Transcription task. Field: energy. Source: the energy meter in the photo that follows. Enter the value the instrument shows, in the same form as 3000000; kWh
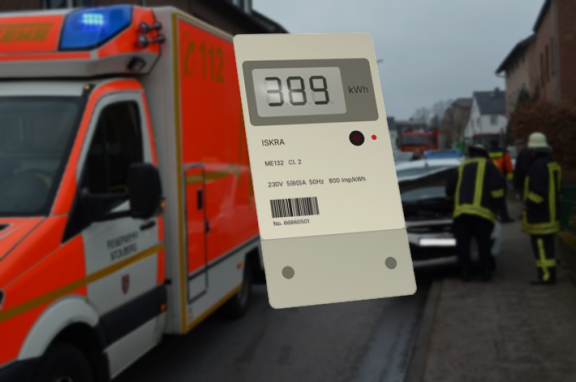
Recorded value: 389; kWh
